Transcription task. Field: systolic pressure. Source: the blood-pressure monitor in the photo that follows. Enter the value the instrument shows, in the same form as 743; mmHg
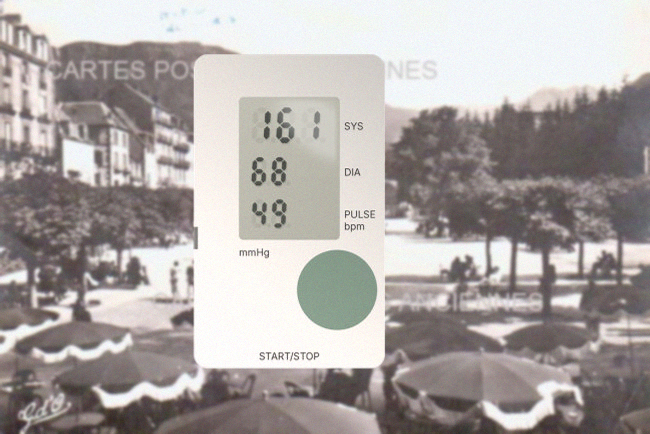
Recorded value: 161; mmHg
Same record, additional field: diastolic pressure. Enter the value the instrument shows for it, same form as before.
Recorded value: 68; mmHg
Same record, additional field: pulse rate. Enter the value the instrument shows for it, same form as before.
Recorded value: 49; bpm
